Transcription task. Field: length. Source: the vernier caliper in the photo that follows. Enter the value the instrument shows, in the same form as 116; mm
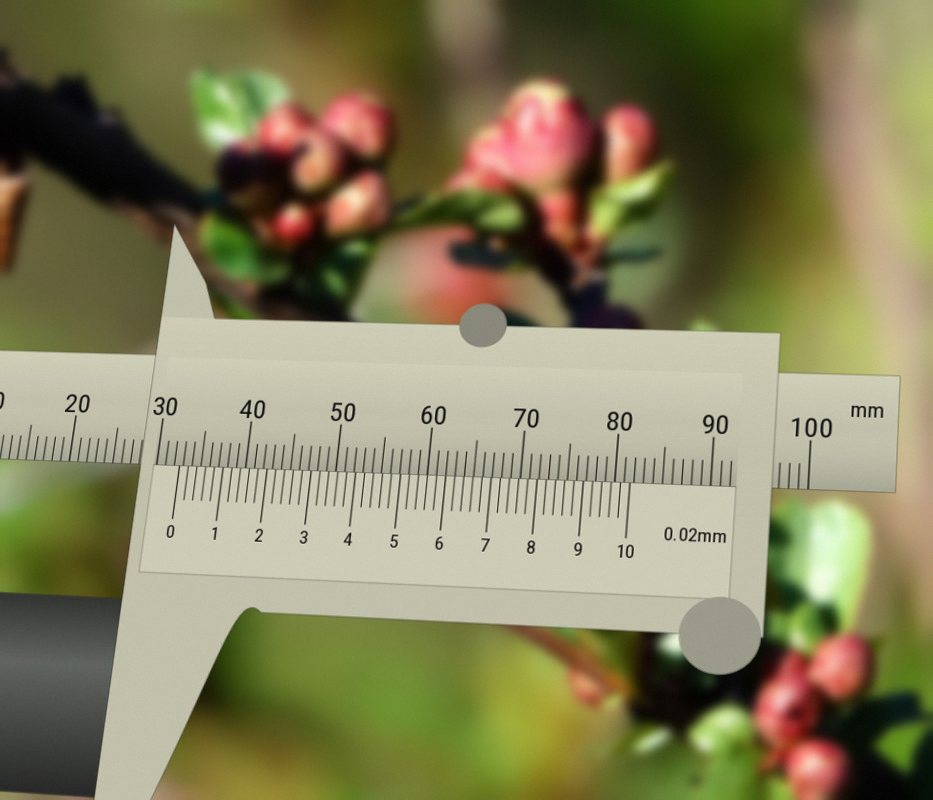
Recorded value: 32.6; mm
